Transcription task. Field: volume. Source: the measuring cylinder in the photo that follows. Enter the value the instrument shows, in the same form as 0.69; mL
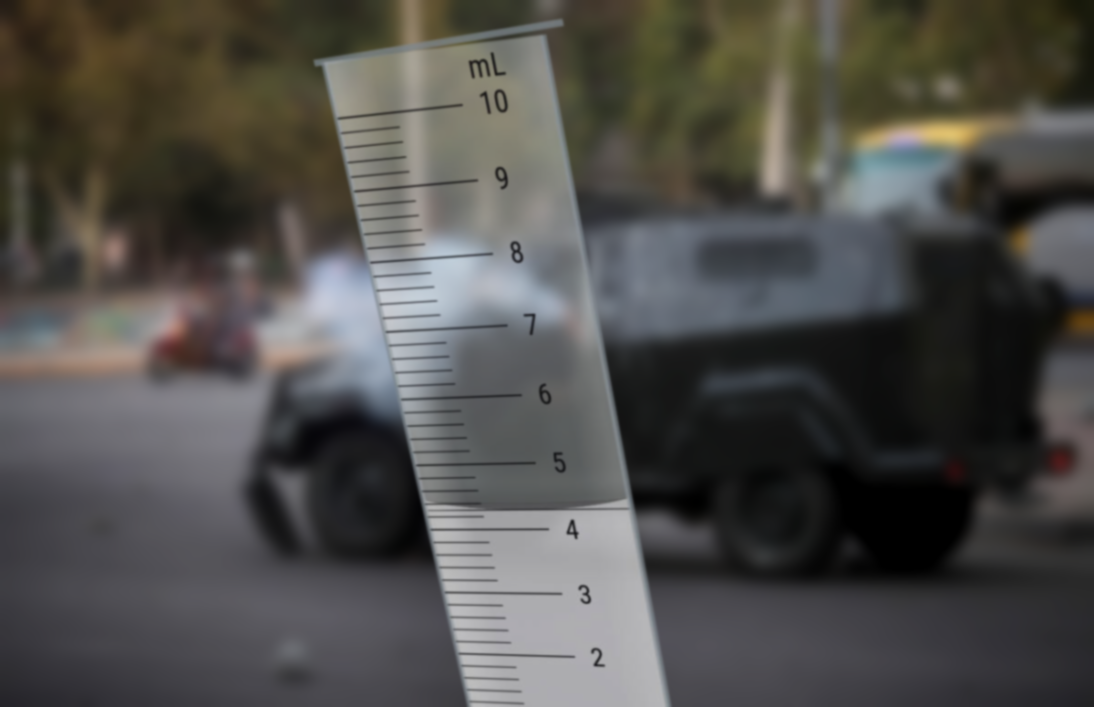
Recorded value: 4.3; mL
